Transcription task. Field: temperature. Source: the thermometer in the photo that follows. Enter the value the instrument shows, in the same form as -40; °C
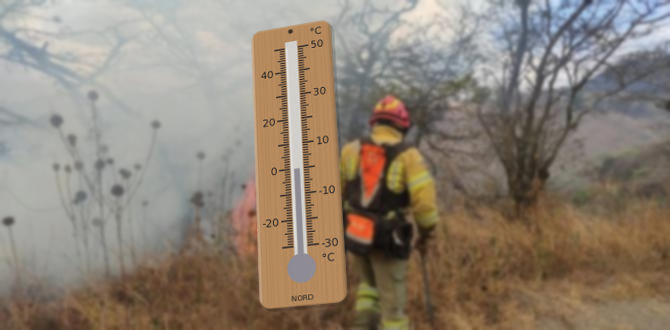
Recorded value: 0; °C
